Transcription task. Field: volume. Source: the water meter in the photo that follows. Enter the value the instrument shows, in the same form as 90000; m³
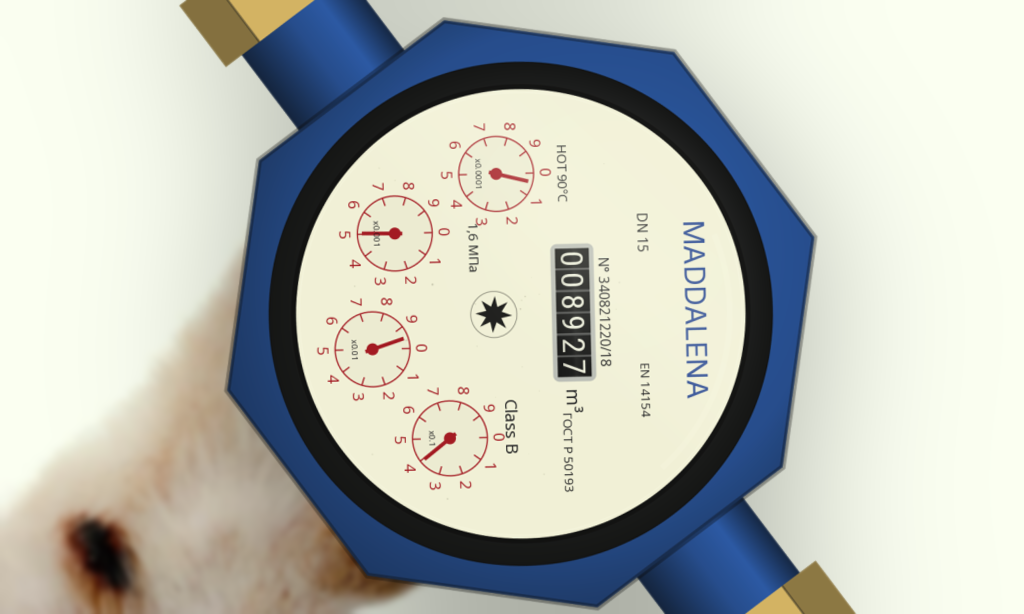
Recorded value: 8927.3950; m³
